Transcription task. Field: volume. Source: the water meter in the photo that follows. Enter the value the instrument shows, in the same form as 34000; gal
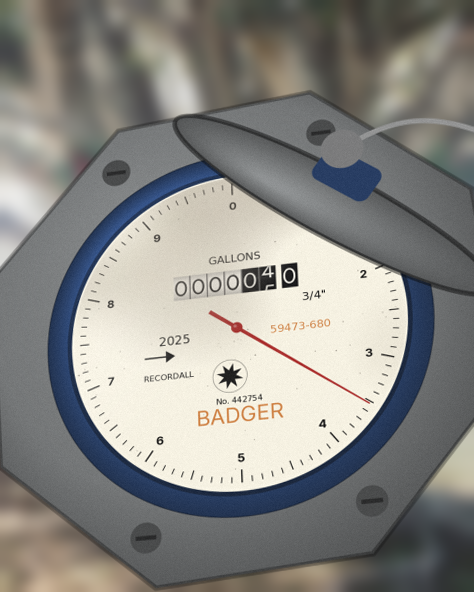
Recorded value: 43.5; gal
